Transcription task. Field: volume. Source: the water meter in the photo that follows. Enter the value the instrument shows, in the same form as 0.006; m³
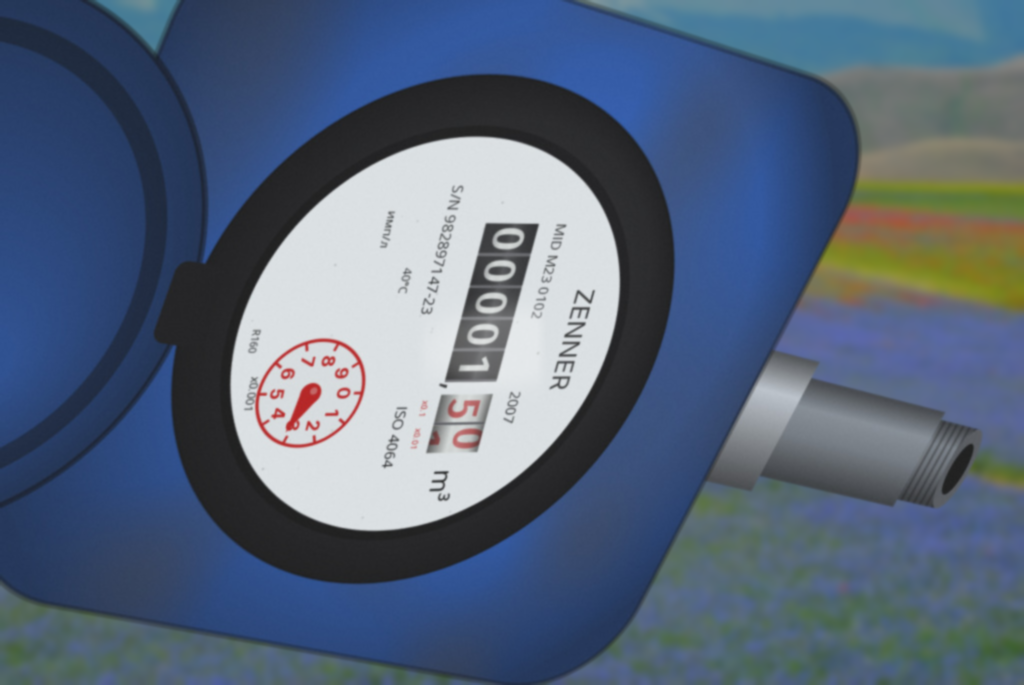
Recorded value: 1.503; m³
